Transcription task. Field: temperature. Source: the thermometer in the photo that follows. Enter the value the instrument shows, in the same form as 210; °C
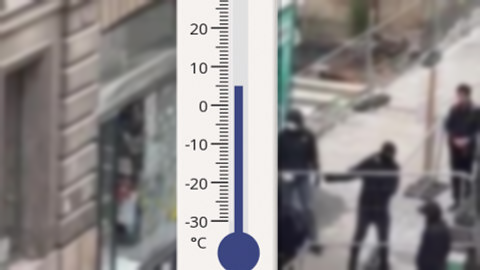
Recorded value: 5; °C
